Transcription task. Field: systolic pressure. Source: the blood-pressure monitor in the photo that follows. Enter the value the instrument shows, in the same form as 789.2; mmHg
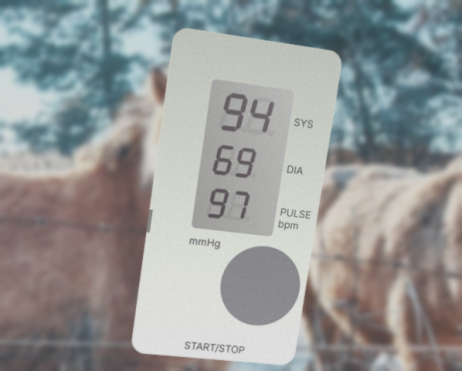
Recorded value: 94; mmHg
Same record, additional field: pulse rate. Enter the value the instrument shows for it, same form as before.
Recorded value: 97; bpm
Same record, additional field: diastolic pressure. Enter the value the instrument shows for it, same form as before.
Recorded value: 69; mmHg
